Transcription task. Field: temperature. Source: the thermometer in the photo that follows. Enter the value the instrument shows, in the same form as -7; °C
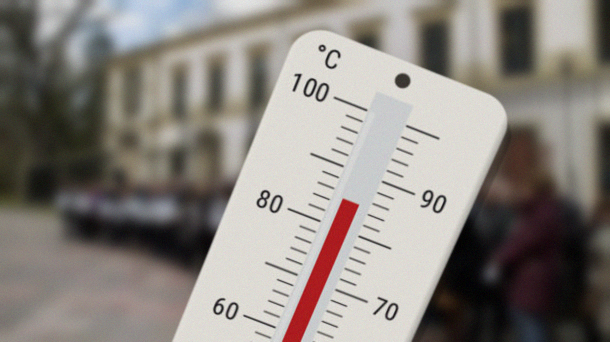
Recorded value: 85; °C
